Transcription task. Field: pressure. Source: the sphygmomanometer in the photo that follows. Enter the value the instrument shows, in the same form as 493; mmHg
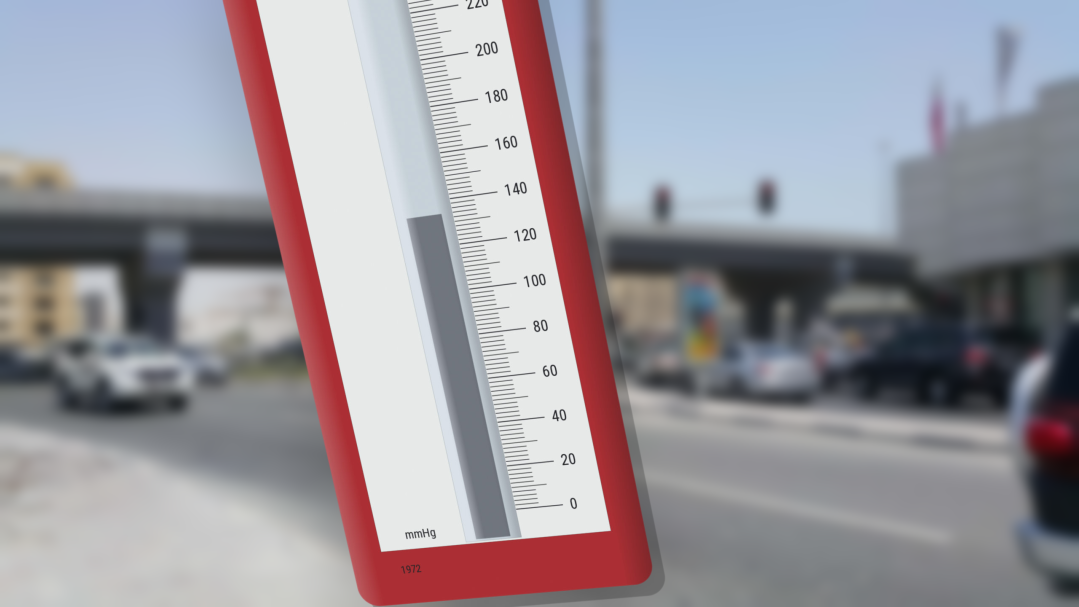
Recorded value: 134; mmHg
